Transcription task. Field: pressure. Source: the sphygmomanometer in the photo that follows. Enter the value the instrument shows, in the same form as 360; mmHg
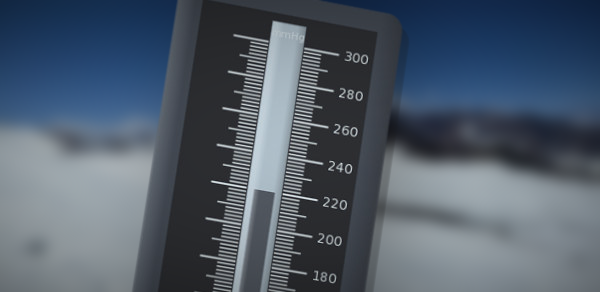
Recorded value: 220; mmHg
